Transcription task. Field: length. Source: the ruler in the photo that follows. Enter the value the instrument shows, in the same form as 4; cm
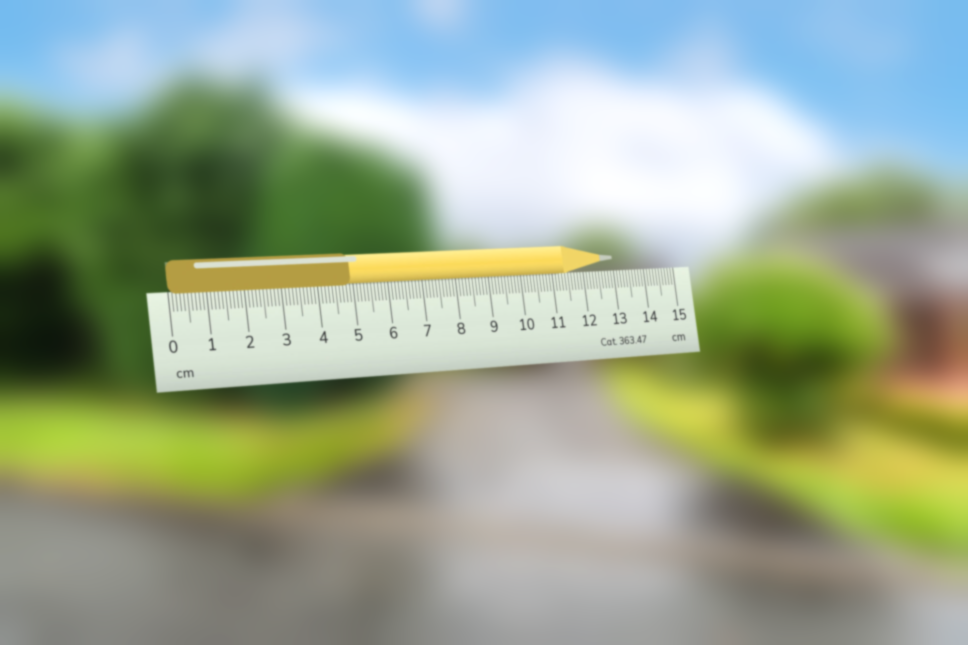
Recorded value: 13; cm
